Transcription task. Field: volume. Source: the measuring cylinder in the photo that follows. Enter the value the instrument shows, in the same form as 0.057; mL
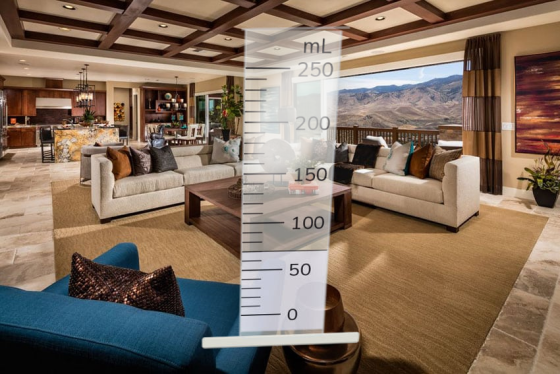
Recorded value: 70; mL
